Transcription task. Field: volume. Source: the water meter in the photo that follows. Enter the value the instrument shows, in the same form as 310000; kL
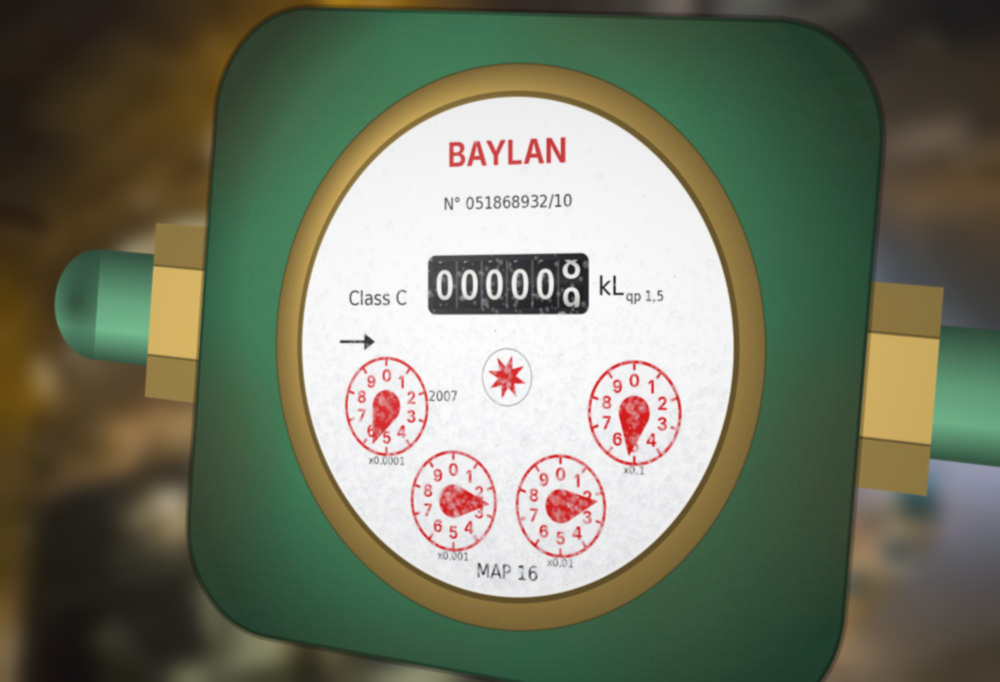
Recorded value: 8.5225; kL
